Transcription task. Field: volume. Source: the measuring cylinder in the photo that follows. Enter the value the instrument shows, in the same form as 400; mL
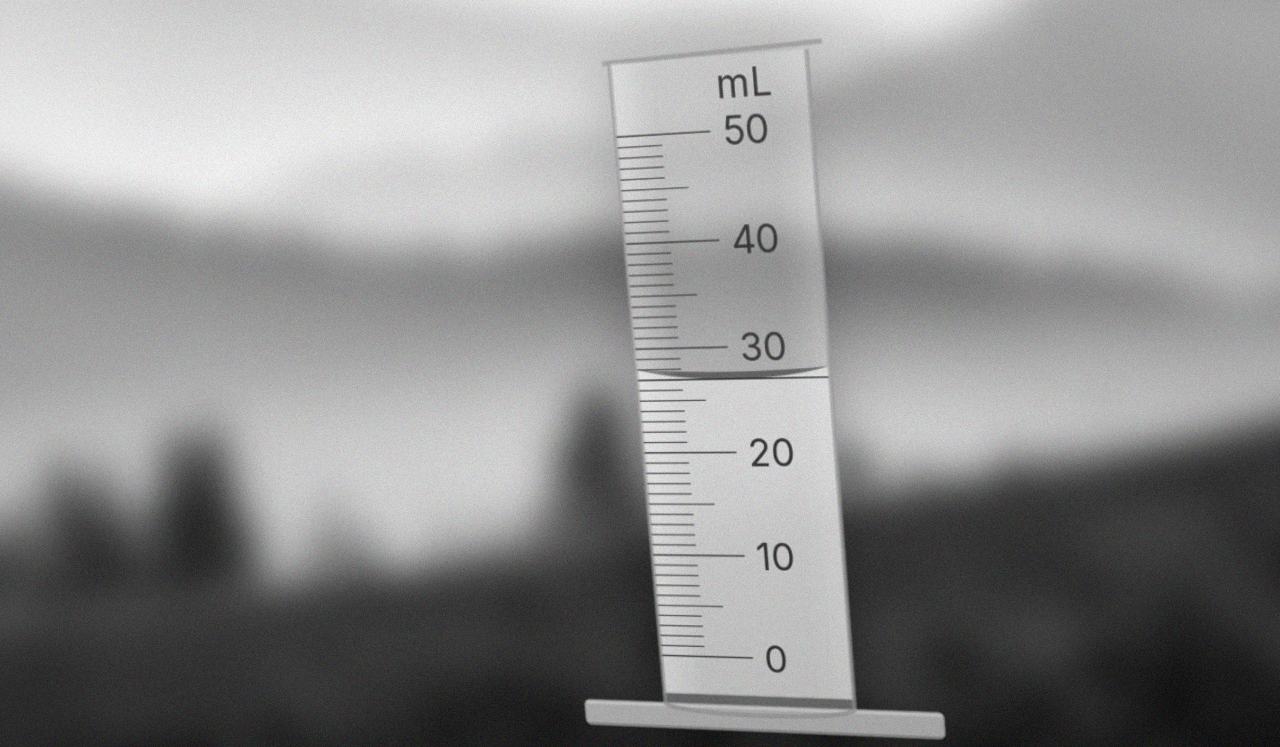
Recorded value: 27; mL
